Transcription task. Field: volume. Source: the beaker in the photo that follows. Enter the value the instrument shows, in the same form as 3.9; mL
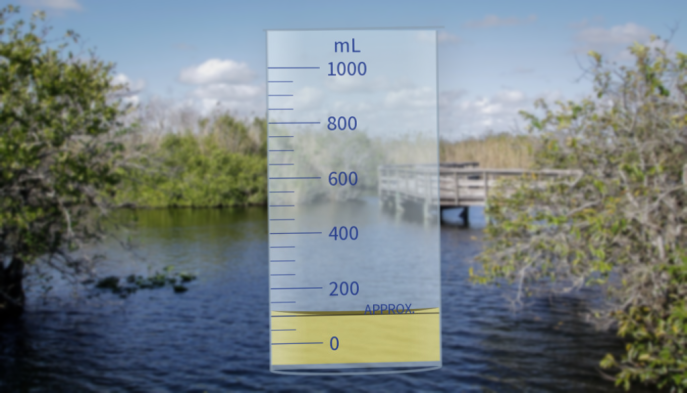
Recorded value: 100; mL
